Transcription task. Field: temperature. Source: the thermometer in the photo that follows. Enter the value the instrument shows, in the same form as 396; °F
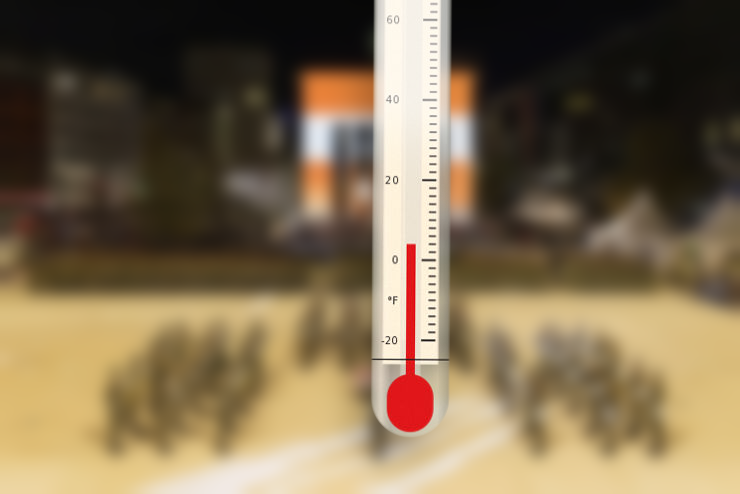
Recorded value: 4; °F
